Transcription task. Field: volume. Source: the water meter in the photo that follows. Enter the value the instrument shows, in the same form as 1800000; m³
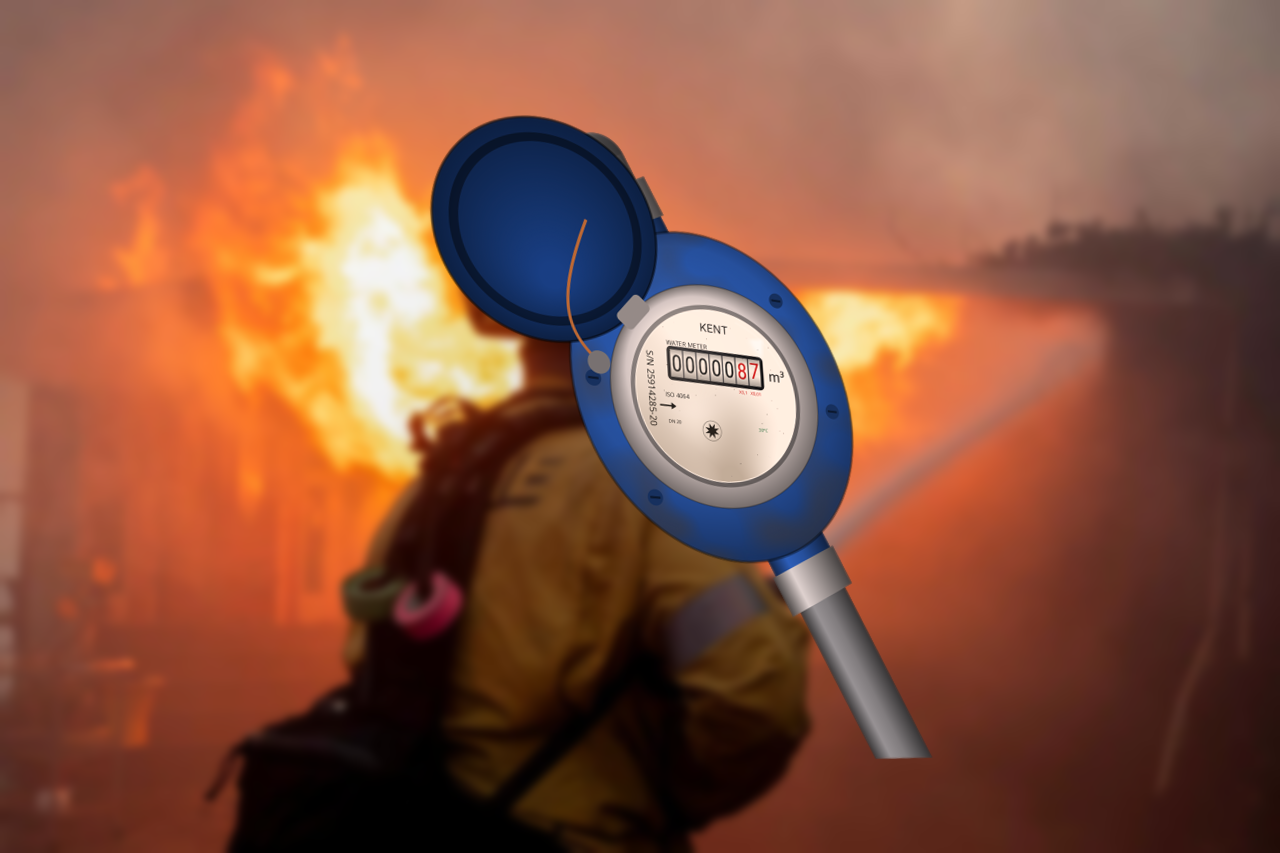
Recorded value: 0.87; m³
